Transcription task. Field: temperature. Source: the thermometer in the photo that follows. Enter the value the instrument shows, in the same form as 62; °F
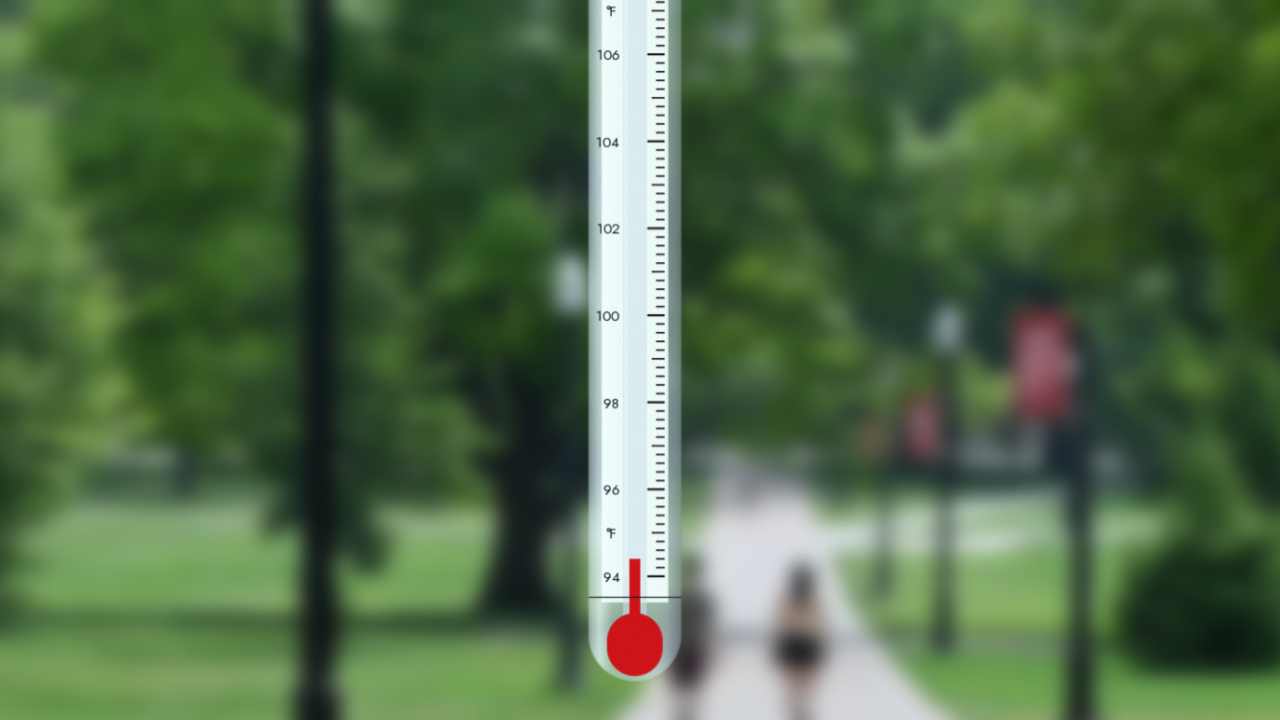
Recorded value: 94.4; °F
